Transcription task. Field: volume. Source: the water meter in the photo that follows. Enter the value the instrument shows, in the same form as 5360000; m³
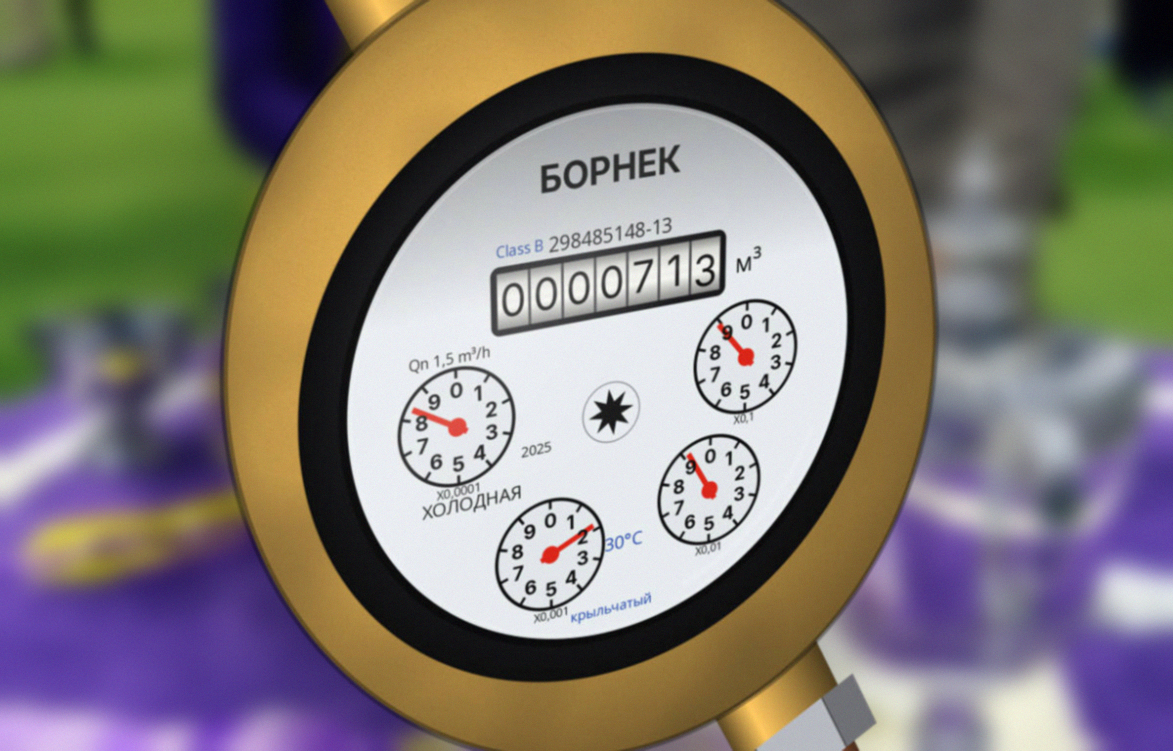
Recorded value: 712.8918; m³
